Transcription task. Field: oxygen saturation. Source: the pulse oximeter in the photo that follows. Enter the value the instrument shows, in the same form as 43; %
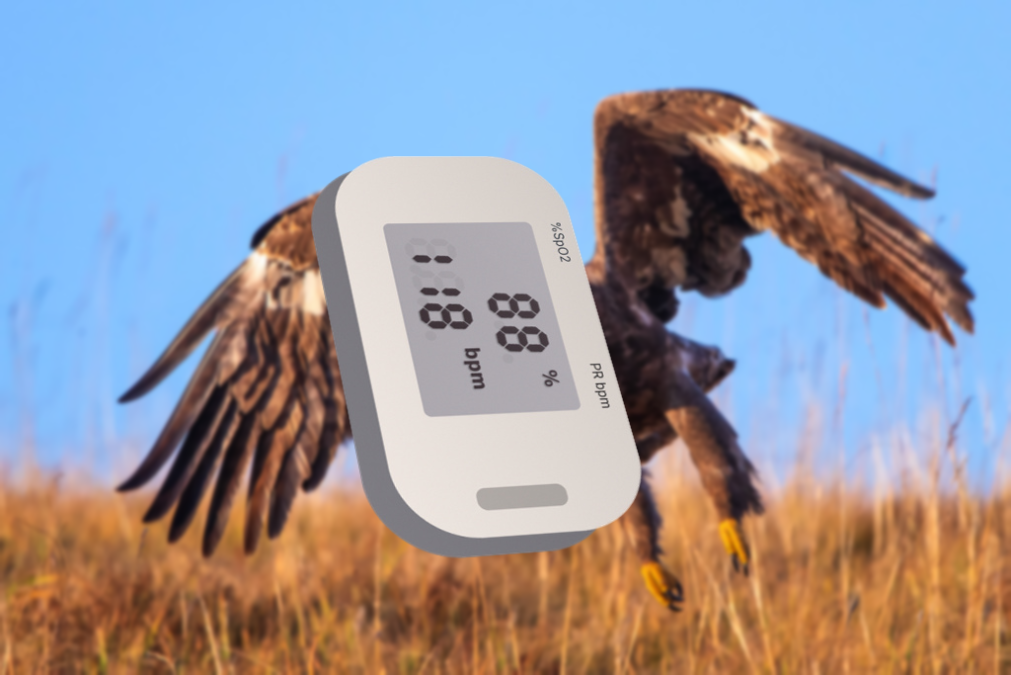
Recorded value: 88; %
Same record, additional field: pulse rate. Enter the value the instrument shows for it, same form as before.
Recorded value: 118; bpm
